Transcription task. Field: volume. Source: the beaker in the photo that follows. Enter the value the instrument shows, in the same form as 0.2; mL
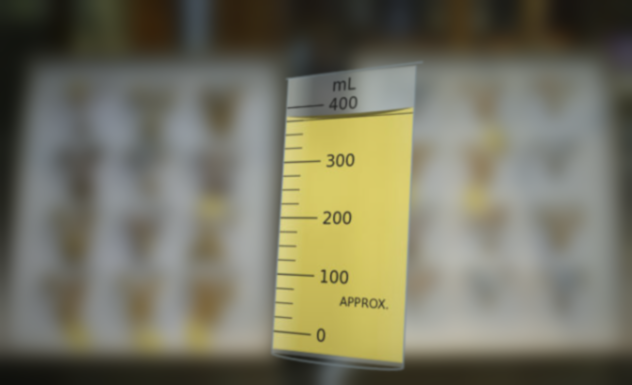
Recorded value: 375; mL
